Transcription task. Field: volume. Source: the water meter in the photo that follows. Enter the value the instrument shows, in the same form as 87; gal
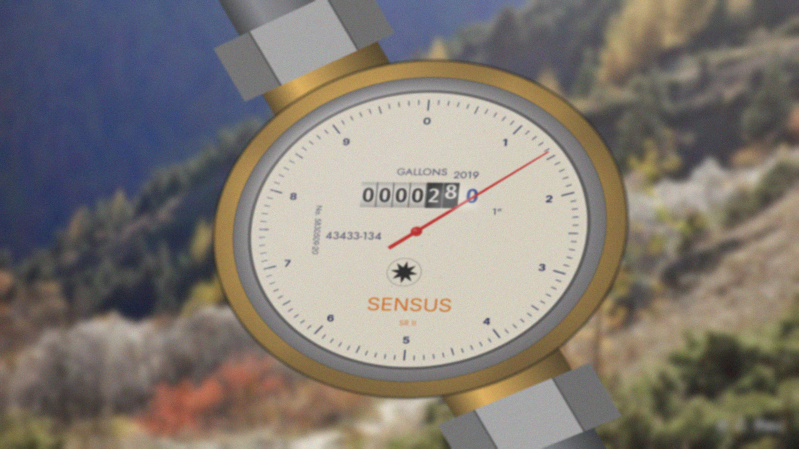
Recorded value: 281.4; gal
